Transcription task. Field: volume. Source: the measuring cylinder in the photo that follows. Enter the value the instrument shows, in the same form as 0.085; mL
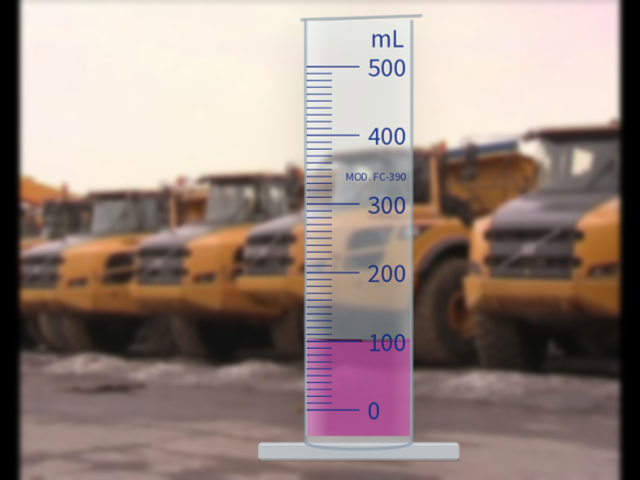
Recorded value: 100; mL
